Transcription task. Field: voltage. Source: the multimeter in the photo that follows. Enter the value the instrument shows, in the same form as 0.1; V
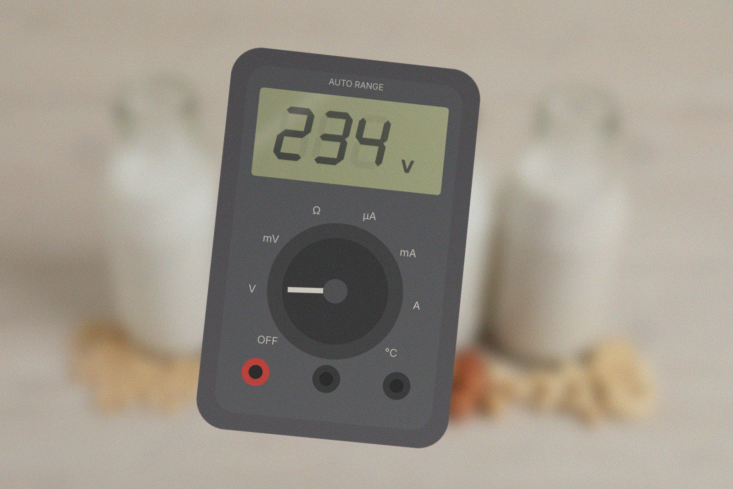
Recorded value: 234; V
